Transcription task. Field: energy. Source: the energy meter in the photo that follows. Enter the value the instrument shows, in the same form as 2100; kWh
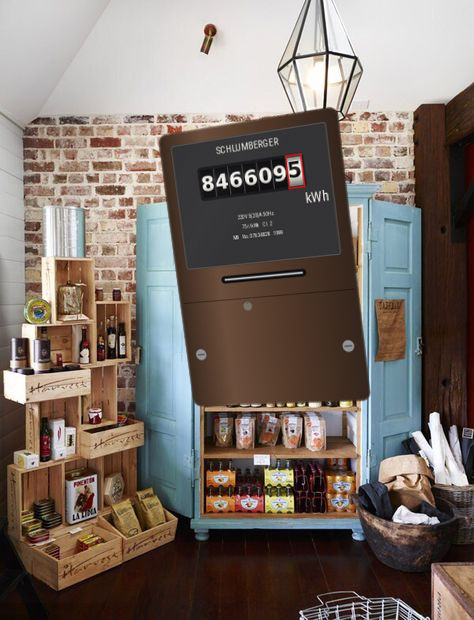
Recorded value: 846609.5; kWh
